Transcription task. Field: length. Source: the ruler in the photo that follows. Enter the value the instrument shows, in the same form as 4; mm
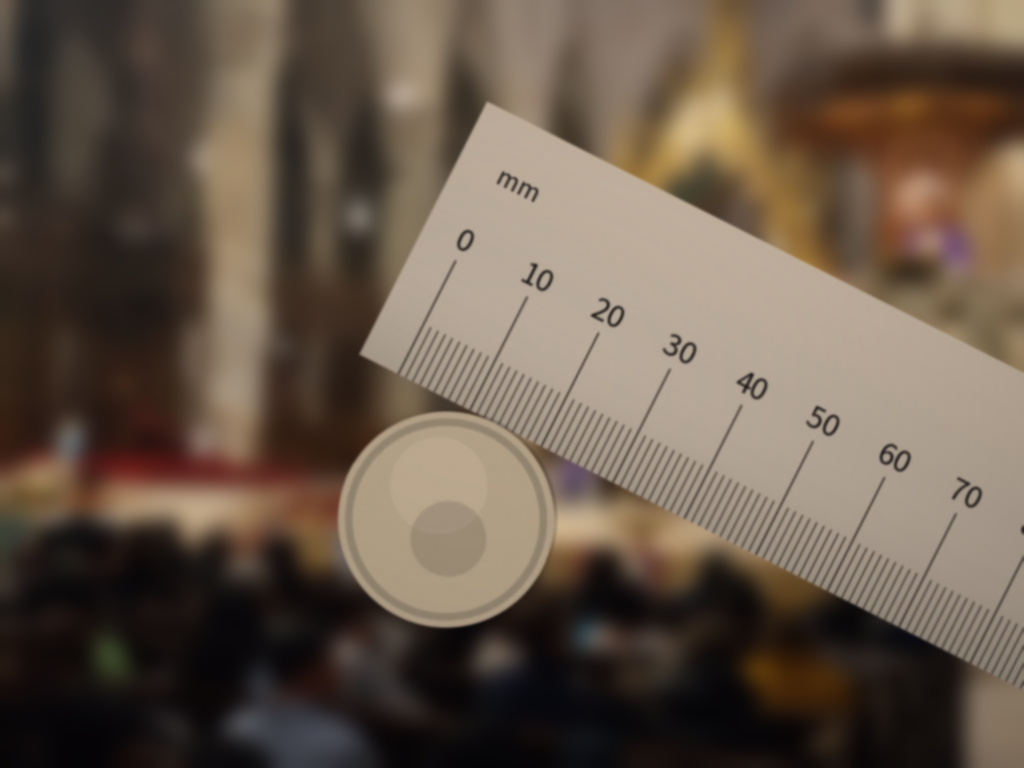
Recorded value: 27; mm
